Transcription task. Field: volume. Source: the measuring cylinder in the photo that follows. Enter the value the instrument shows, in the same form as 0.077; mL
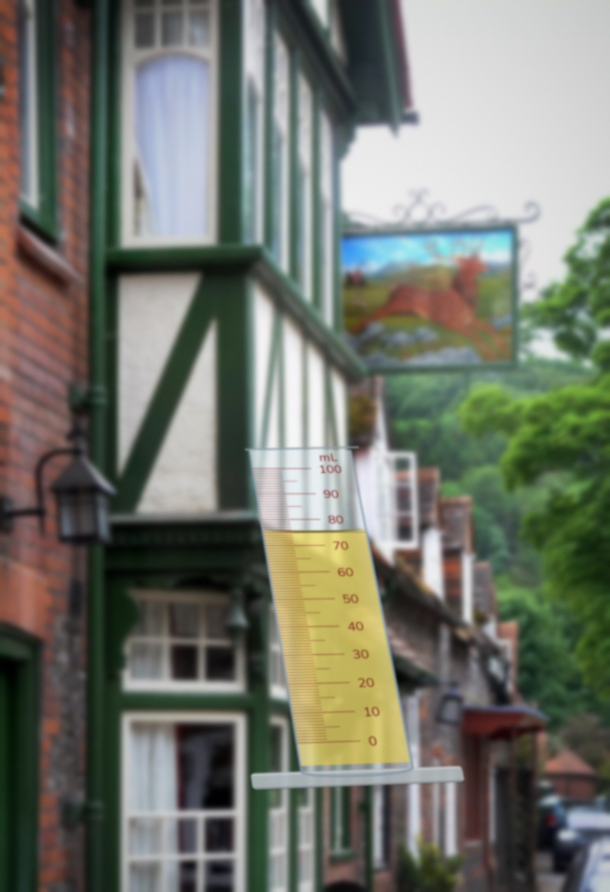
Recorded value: 75; mL
